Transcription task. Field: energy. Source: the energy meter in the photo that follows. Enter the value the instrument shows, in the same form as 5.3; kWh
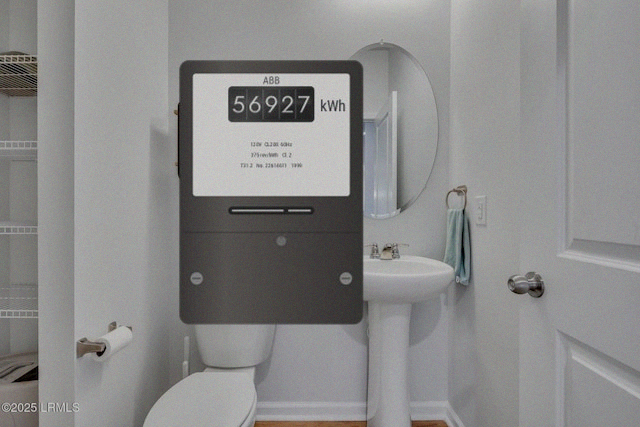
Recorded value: 56927; kWh
